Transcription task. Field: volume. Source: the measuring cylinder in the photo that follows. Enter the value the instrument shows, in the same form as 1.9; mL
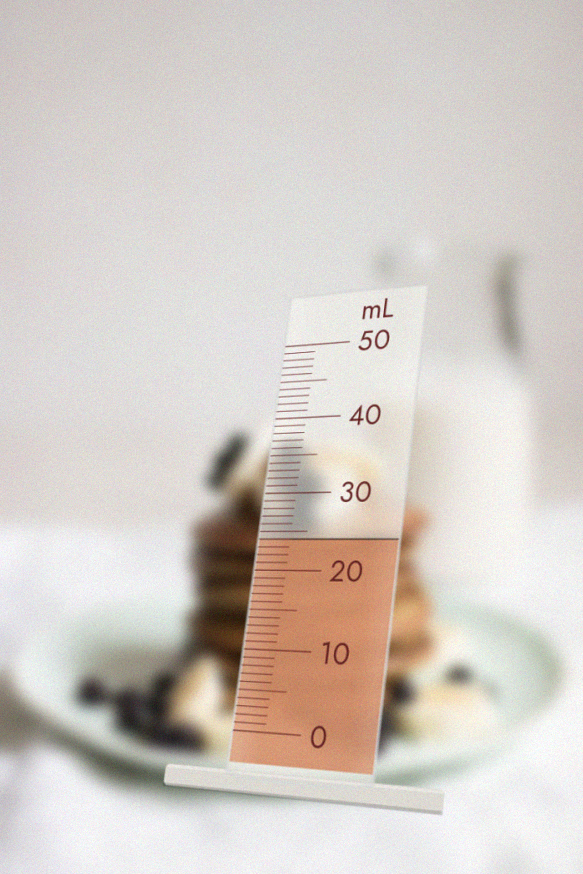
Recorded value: 24; mL
